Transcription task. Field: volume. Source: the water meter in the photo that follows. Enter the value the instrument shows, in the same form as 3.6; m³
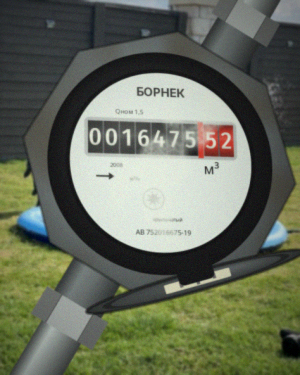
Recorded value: 16475.52; m³
